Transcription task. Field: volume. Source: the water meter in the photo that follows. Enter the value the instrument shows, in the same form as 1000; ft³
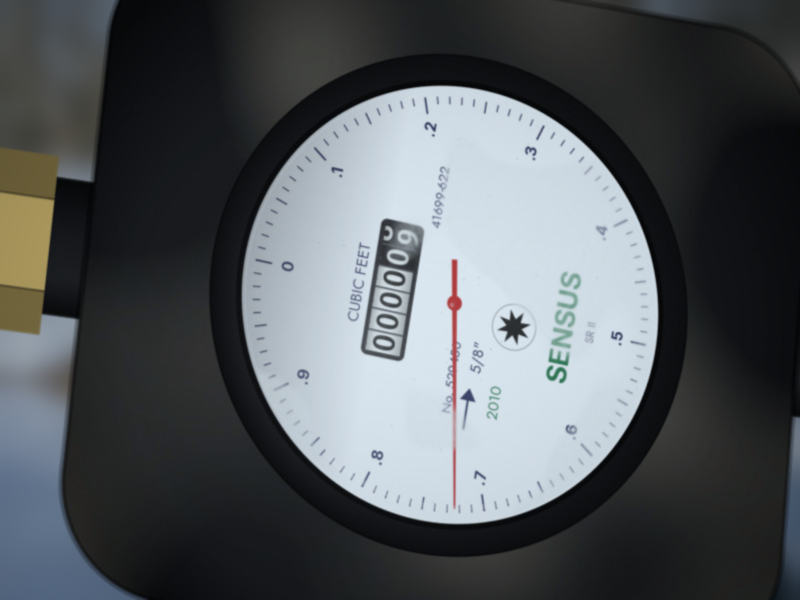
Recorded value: 8.72; ft³
